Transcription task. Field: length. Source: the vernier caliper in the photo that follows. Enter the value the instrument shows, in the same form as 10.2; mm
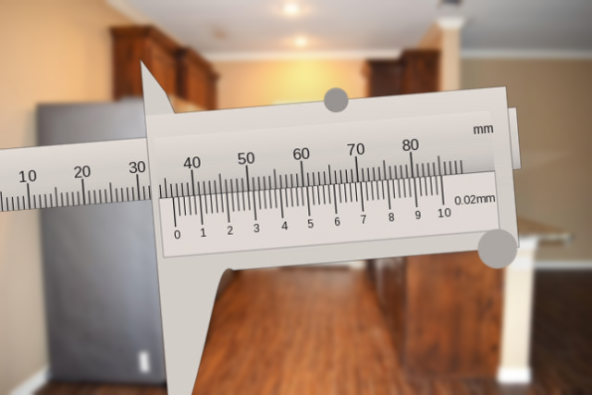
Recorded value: 36.2; mm
